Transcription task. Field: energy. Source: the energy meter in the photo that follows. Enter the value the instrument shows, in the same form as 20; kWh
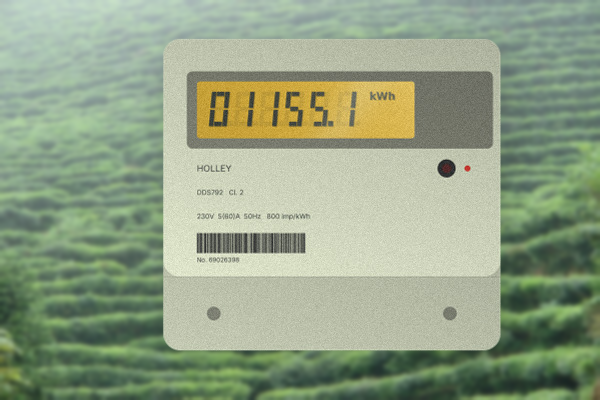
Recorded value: 1155.1; kWh
